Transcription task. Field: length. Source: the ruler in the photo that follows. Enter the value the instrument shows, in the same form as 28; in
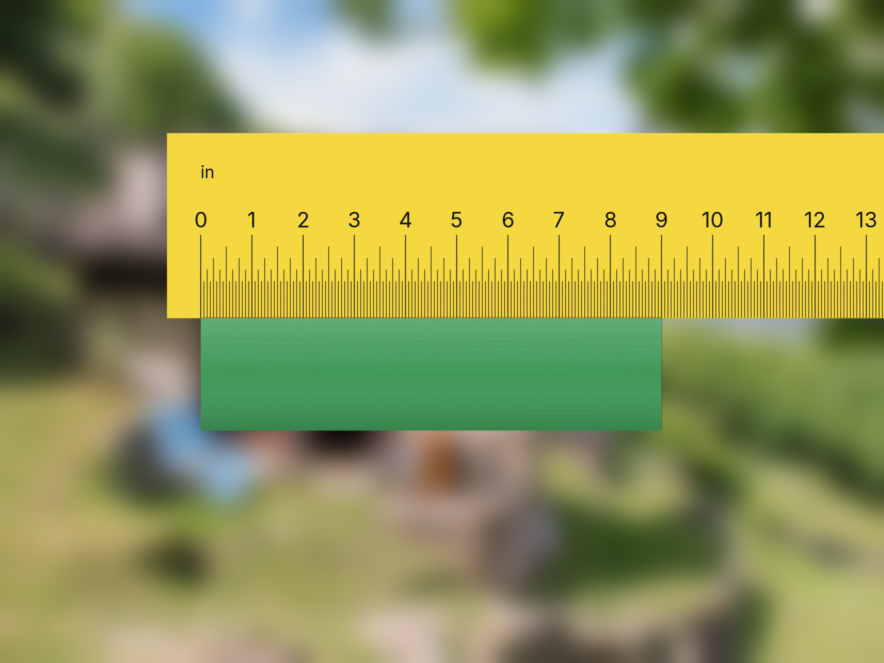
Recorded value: 9; in
